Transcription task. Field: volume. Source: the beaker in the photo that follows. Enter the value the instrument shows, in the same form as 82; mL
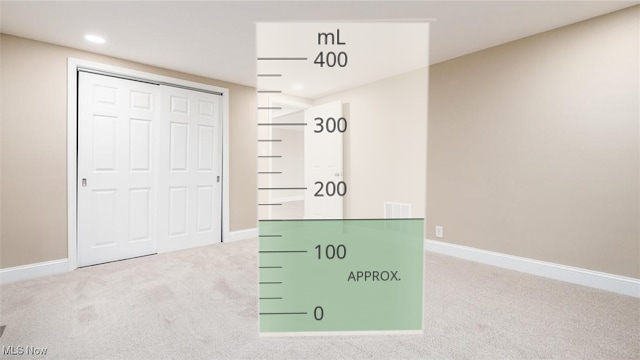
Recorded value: 150; mL
